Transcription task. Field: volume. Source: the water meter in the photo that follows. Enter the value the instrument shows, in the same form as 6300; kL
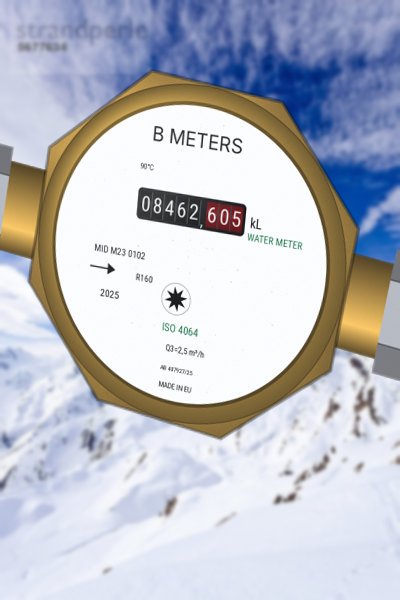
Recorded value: 8462.605; kL
